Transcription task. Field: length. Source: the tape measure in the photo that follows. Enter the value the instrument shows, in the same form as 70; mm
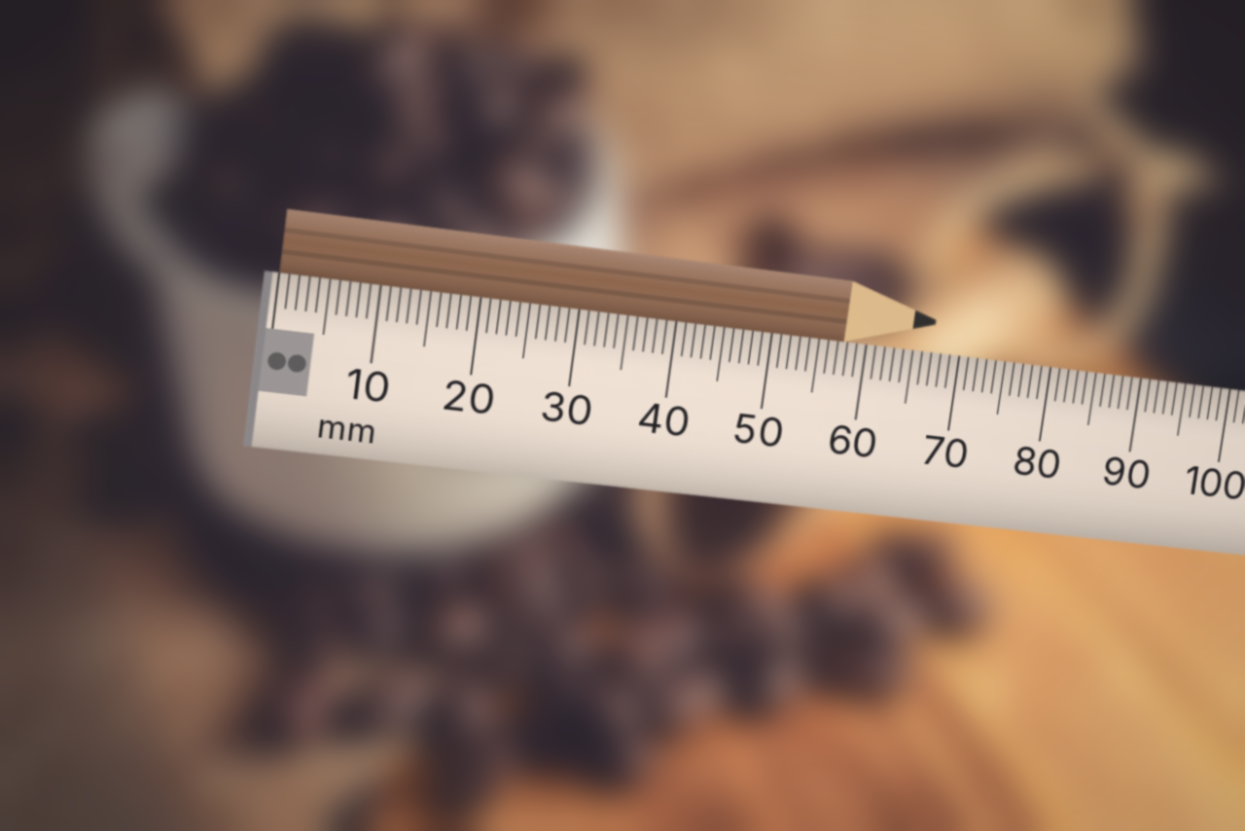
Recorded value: 67; mm
